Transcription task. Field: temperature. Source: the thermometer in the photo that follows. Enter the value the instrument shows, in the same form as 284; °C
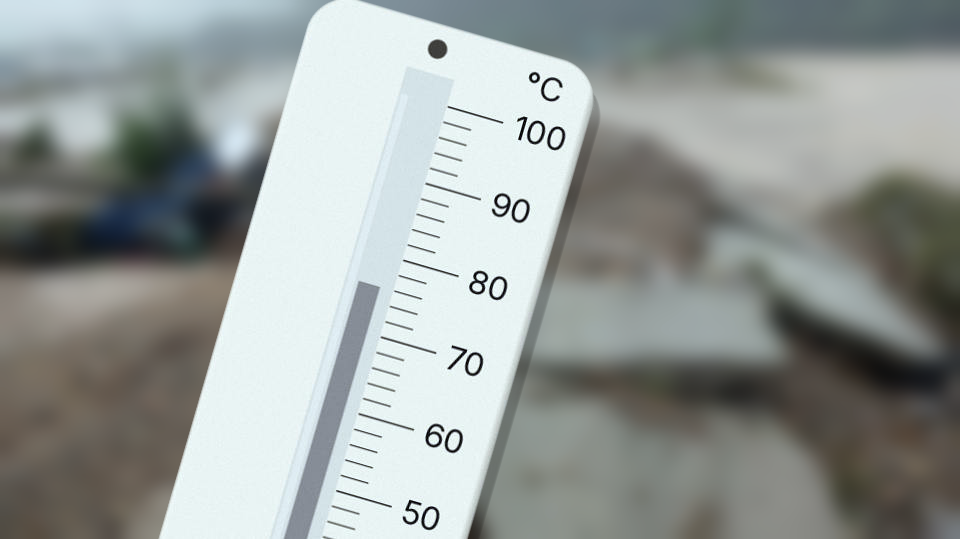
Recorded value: 76; °C
